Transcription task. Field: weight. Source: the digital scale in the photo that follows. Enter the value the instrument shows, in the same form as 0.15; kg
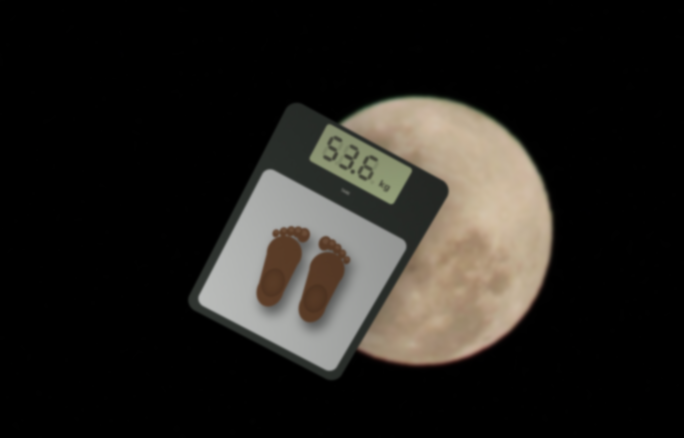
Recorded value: 53.6; kg
